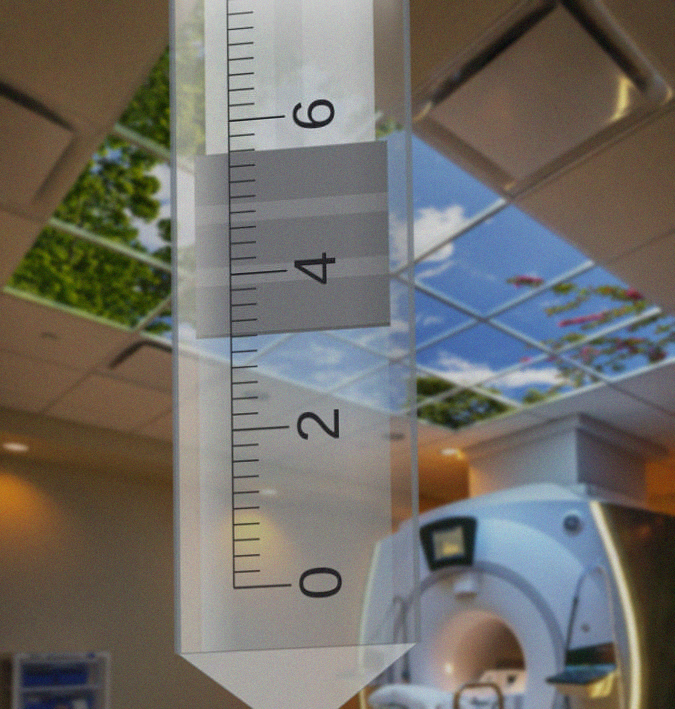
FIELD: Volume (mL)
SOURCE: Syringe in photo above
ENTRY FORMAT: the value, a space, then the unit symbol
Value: 3.2 mL
